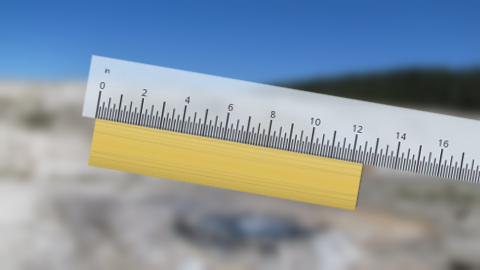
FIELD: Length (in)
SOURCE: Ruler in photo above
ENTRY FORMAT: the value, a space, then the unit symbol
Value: 12.5 in
